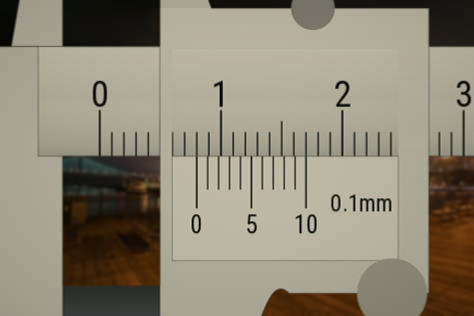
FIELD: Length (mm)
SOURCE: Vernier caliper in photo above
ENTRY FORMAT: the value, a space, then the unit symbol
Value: 8.0 mm
